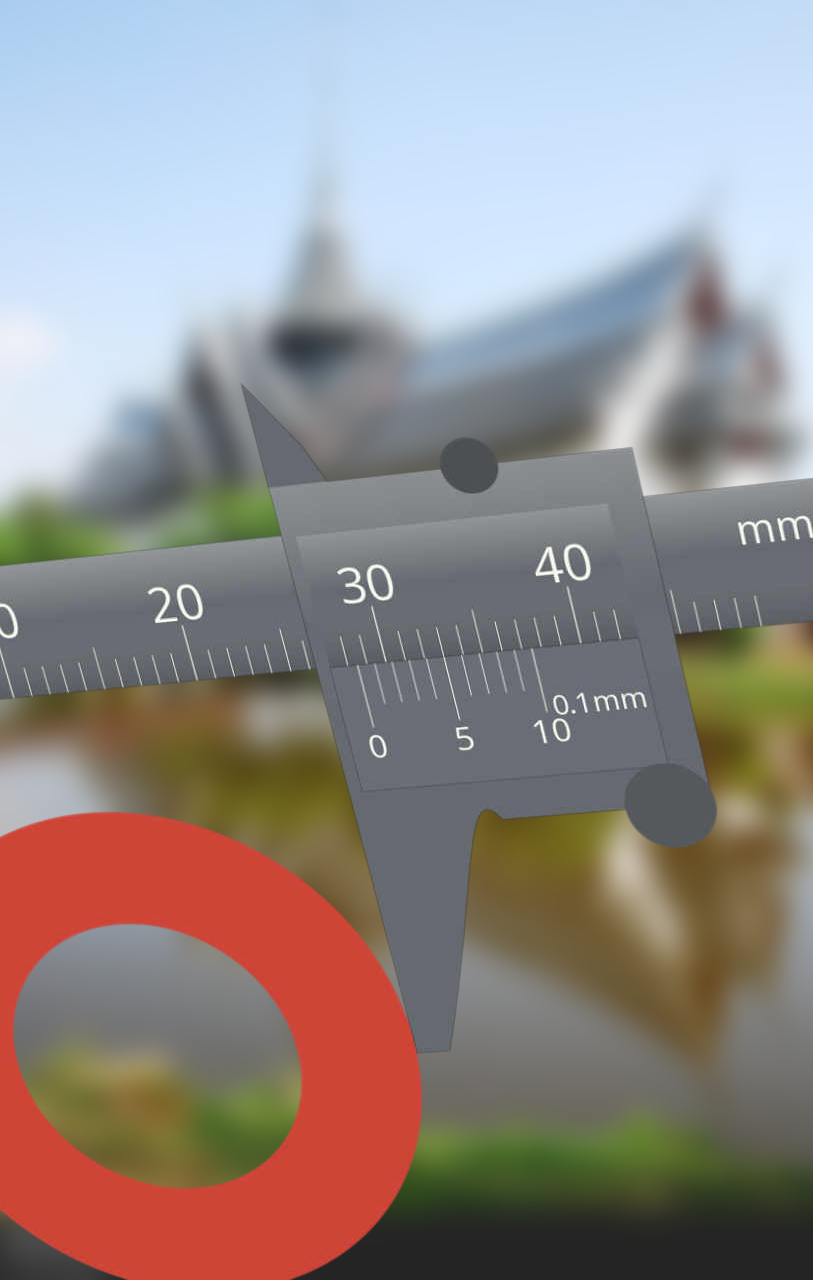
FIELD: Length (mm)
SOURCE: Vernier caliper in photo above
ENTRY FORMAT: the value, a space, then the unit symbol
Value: 28.5 mm
